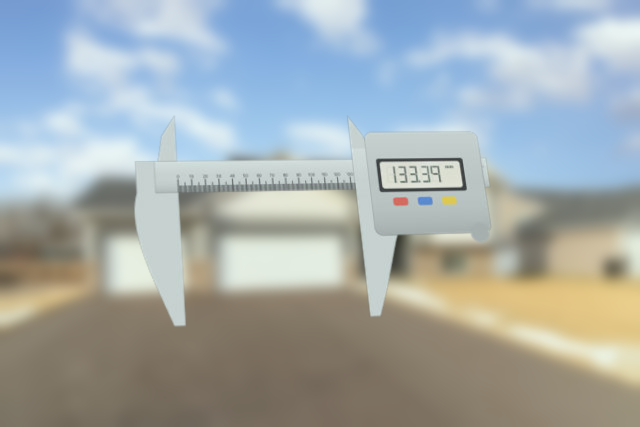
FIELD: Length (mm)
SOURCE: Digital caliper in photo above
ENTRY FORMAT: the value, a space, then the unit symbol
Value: 133.39 mm
